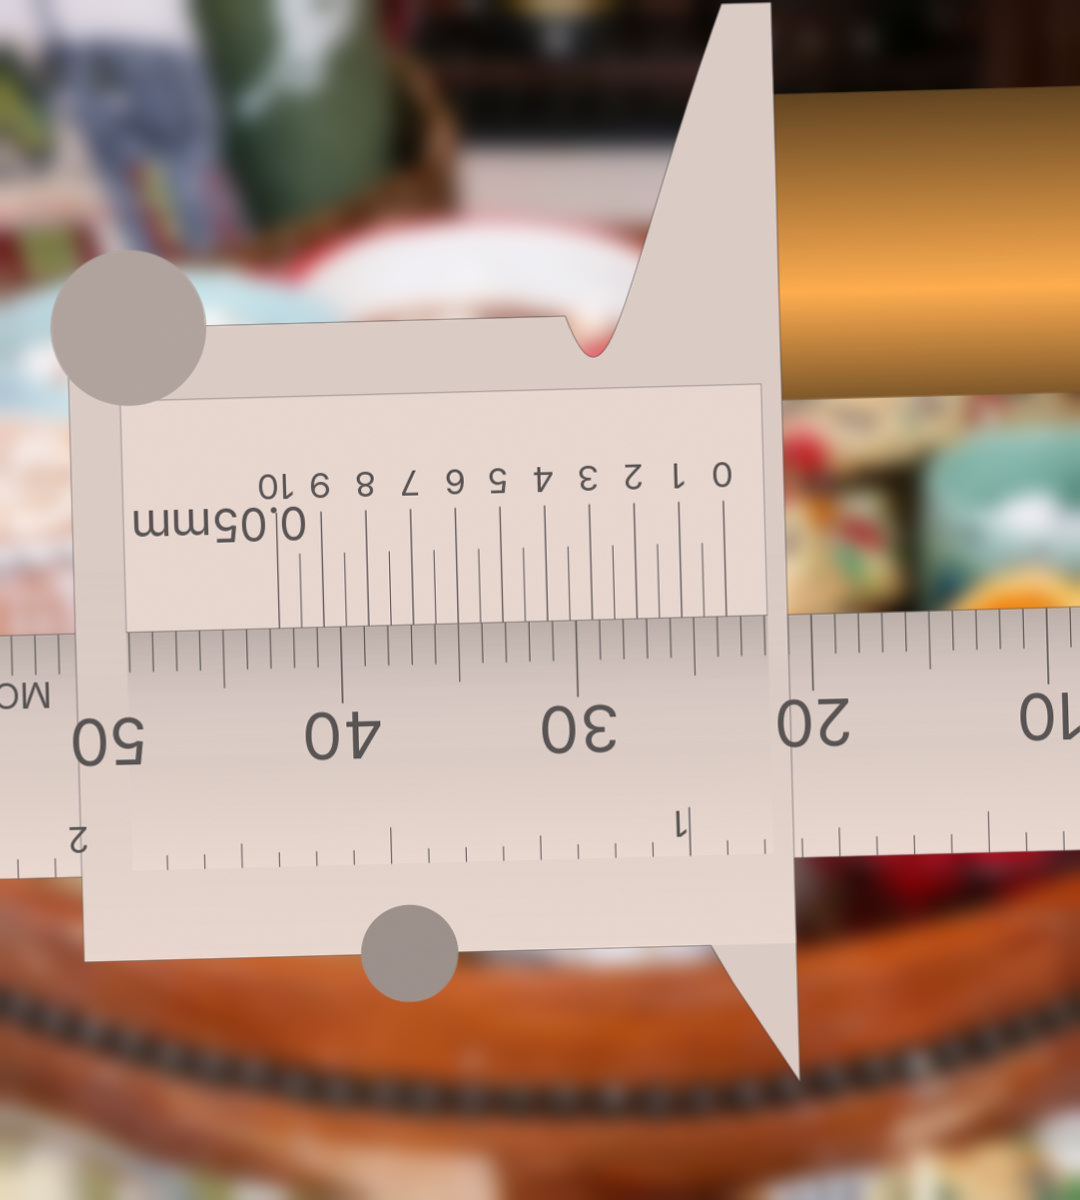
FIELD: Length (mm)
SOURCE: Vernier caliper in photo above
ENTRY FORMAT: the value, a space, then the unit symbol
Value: 23.6 mm
